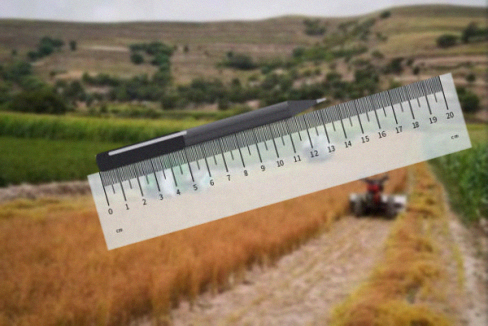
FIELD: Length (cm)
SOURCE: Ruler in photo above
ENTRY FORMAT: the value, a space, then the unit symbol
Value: 13.5 cm
